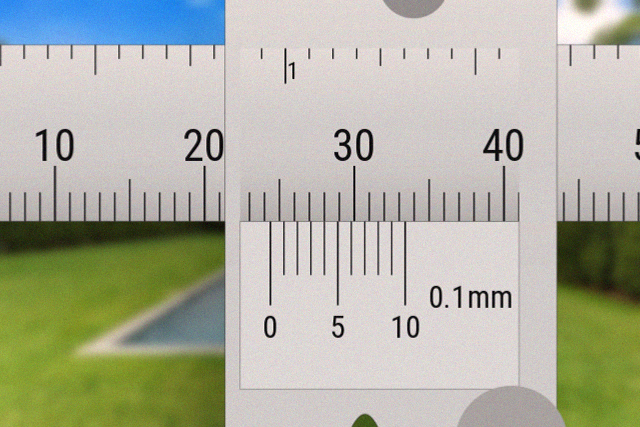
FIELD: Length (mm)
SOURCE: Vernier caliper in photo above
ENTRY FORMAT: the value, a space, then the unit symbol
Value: 24.4 mm
